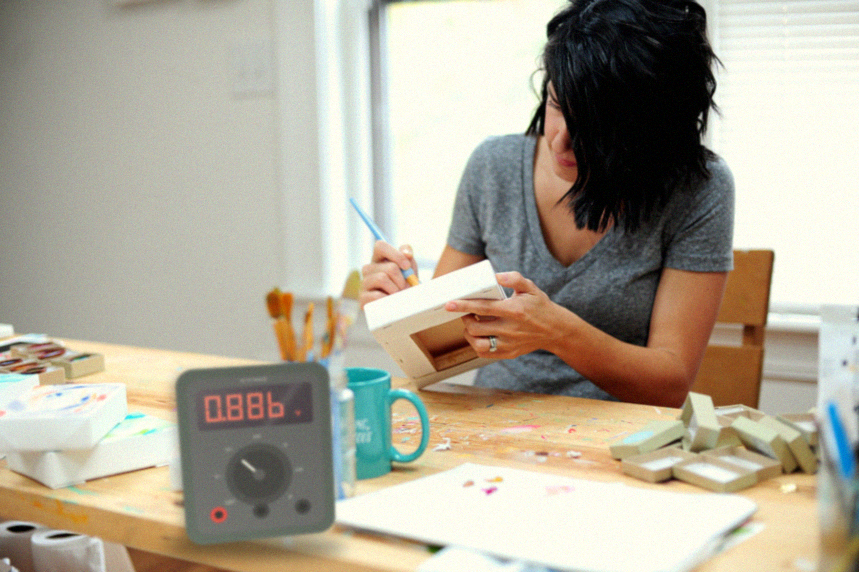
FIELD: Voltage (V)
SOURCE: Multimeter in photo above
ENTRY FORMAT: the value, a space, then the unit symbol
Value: 0.886 V
